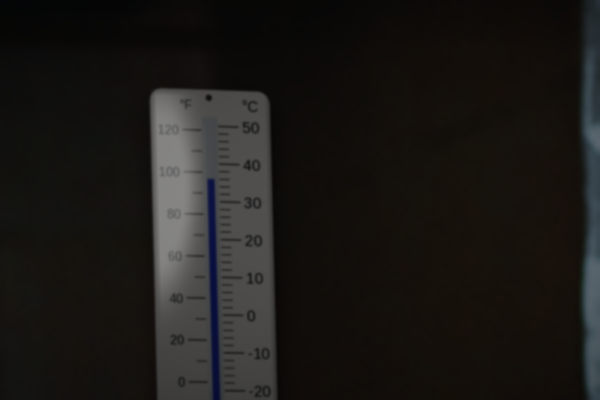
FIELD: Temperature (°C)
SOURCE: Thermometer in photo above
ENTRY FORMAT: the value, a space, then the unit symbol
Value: 36 °C
